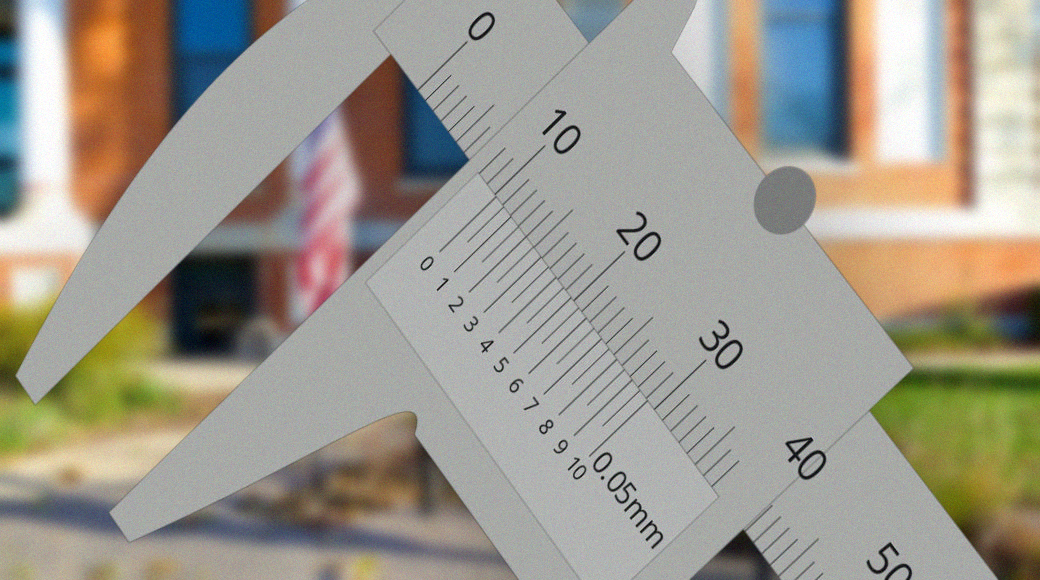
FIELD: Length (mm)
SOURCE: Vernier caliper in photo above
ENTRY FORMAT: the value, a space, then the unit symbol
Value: 10.2 mm
